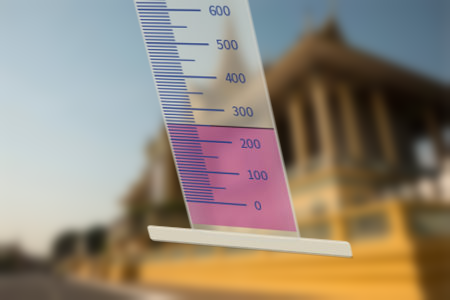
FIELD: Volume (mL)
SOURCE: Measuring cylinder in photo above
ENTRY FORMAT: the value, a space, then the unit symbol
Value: 250 mL
